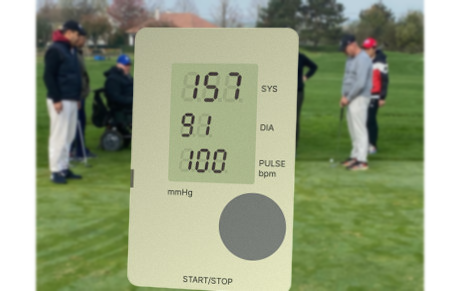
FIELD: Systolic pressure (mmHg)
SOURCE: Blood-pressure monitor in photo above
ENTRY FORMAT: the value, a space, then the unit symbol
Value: 157 mmHg
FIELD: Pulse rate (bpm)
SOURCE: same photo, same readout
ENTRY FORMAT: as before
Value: 100 bpm
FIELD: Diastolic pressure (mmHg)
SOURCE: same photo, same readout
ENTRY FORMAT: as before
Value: 91 mmHg
